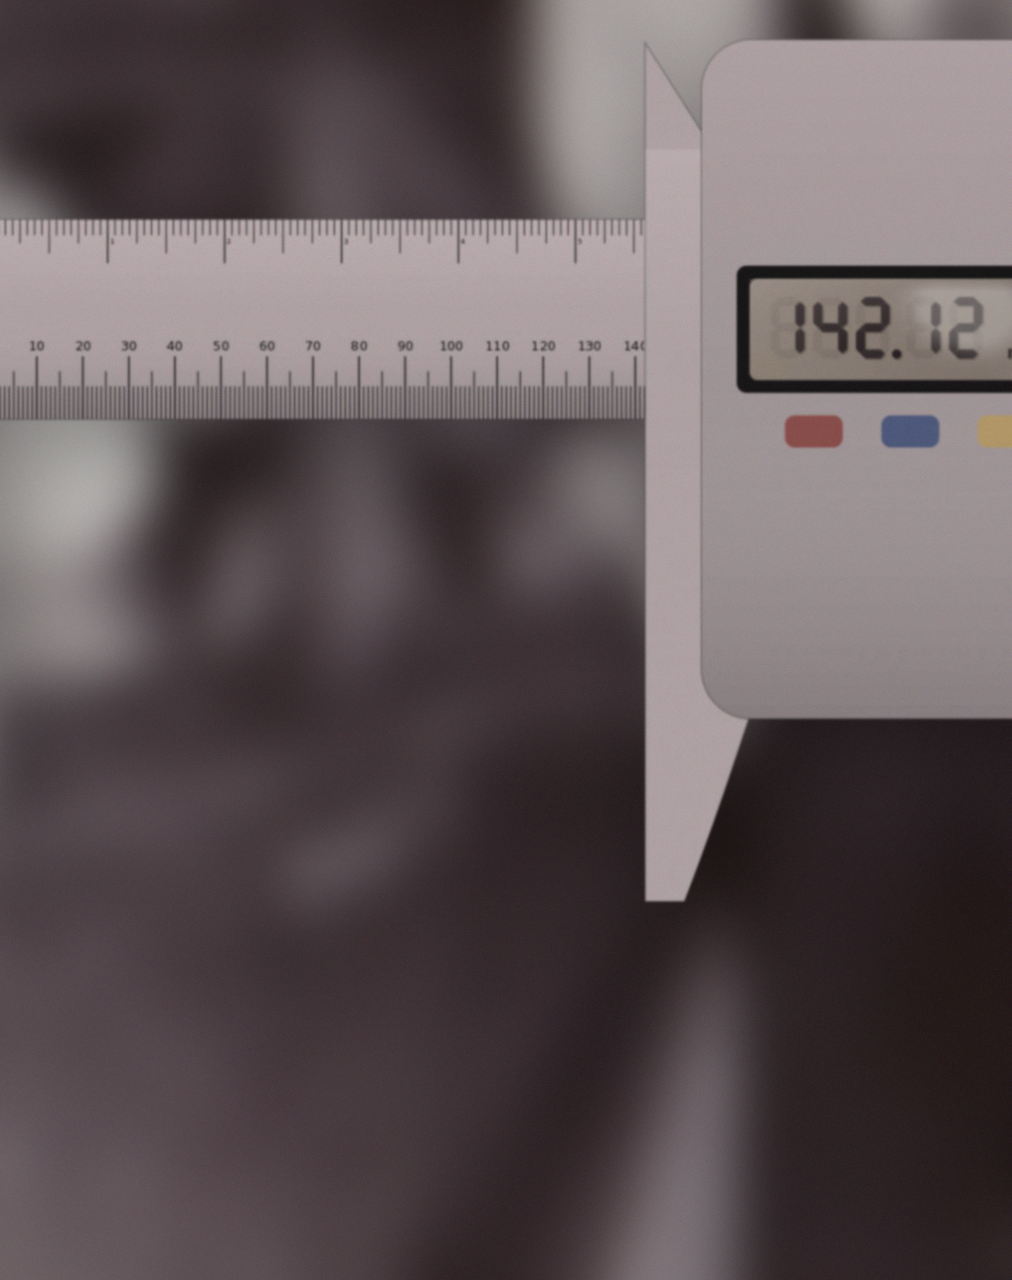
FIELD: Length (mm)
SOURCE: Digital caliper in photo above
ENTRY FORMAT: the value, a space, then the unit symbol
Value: 142.12 mm
